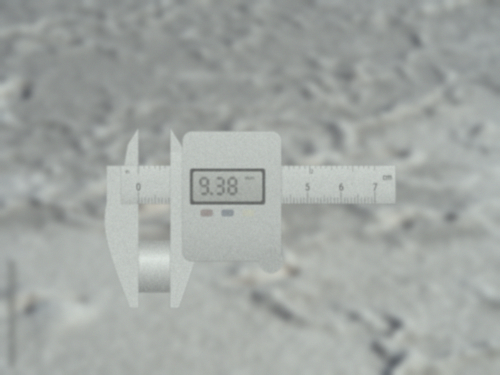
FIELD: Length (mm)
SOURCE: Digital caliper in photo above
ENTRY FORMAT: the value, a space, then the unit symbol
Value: 9.38 mm
